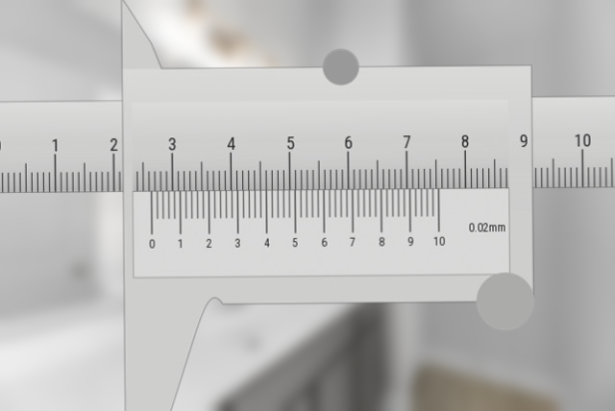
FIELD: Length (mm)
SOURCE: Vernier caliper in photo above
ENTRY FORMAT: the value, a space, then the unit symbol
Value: 26.4 mm
